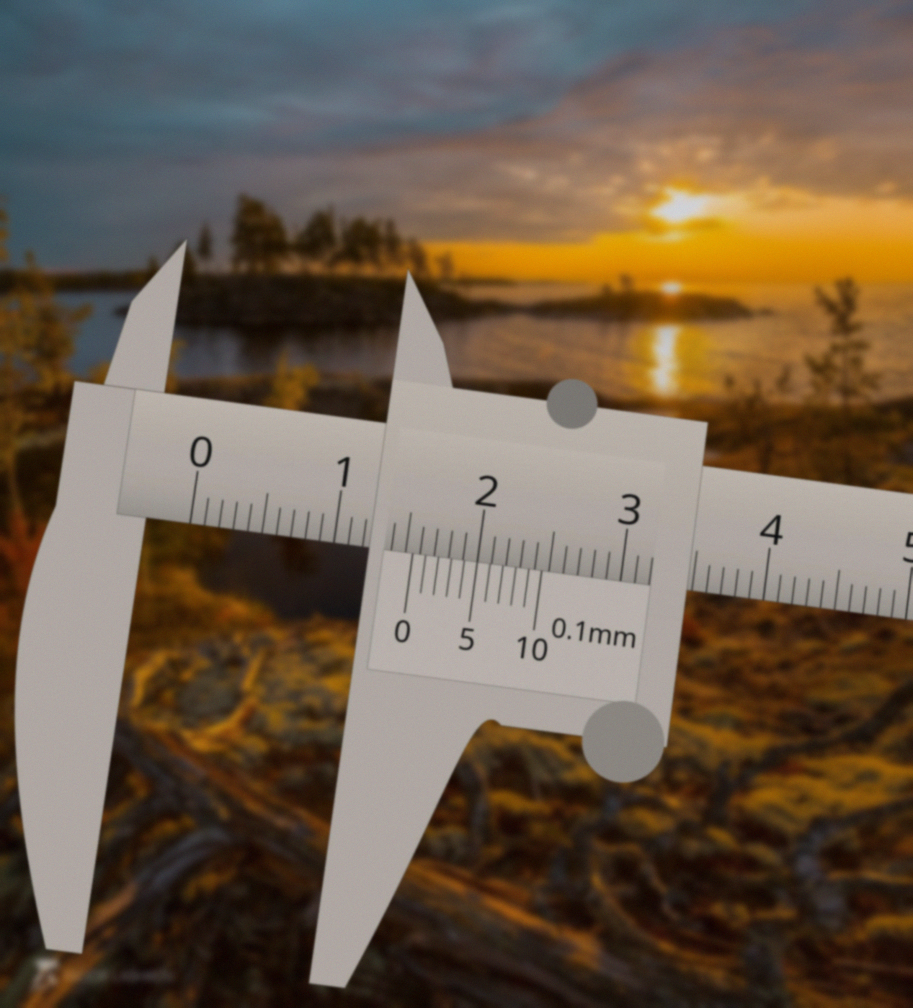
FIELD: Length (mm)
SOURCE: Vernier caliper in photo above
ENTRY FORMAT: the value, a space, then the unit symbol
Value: 15.5 mm
